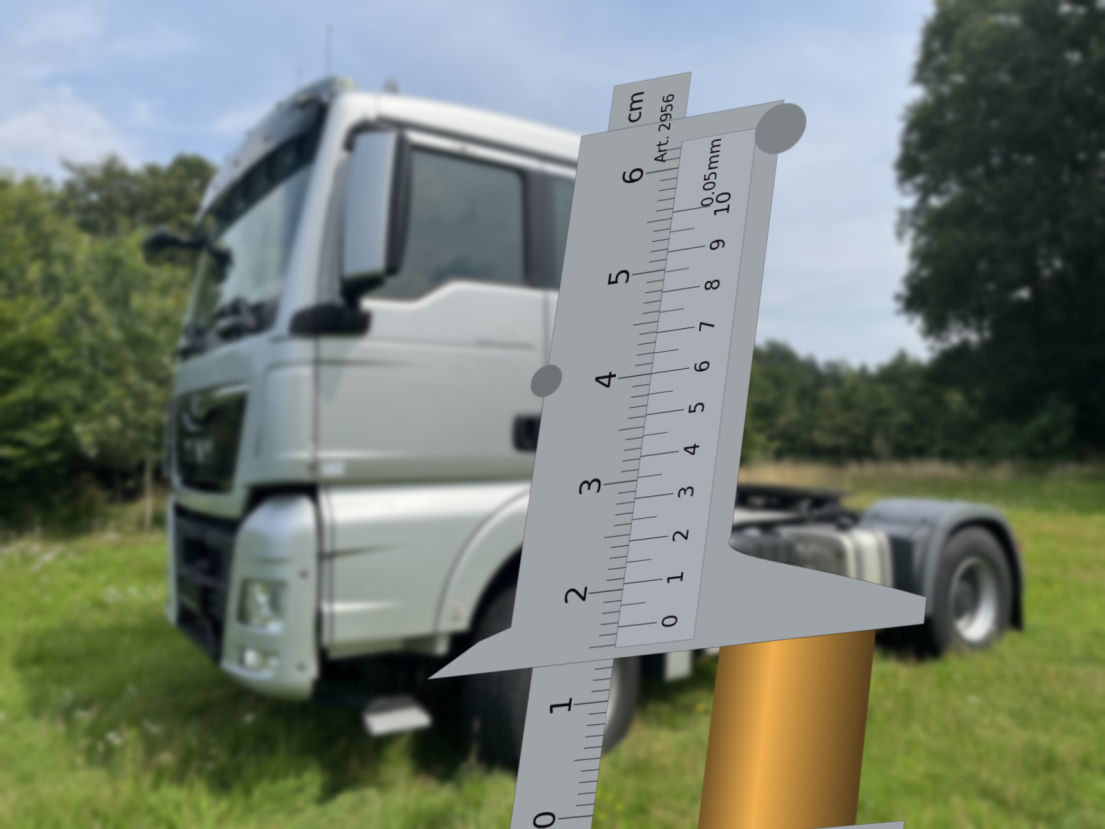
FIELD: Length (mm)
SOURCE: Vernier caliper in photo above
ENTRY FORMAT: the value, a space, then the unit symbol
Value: 16.6 mm
